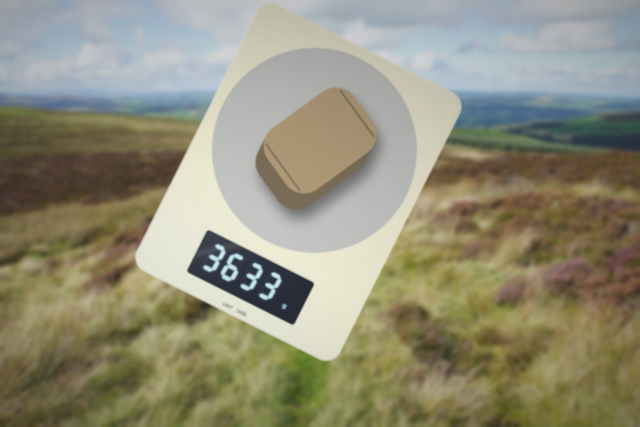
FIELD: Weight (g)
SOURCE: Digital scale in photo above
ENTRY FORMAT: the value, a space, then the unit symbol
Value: 3633 g
